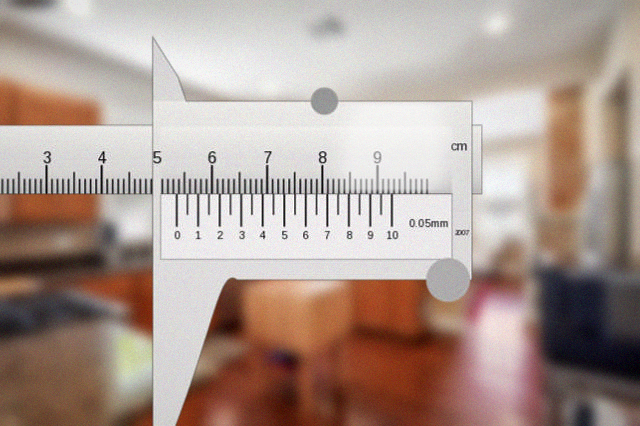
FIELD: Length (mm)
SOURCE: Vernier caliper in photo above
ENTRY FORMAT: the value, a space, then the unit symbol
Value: 53.6 mm
